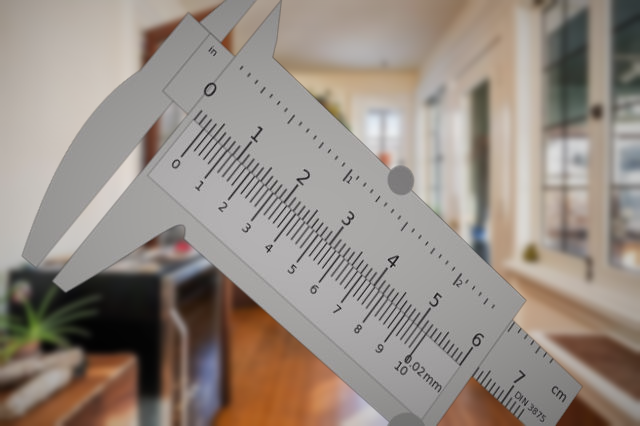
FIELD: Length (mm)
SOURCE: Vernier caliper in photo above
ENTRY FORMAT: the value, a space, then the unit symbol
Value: 3.0 mm
